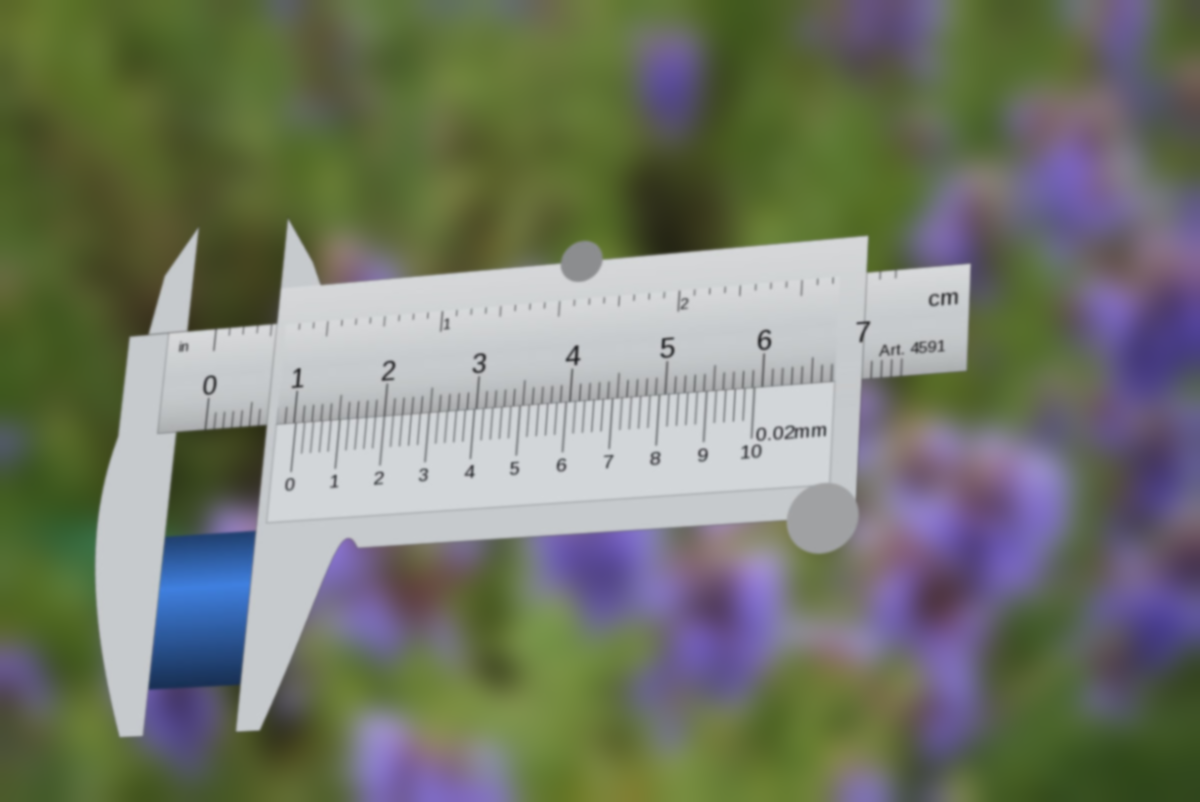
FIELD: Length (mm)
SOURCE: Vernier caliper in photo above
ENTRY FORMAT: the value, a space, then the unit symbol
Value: 10.2 mm
